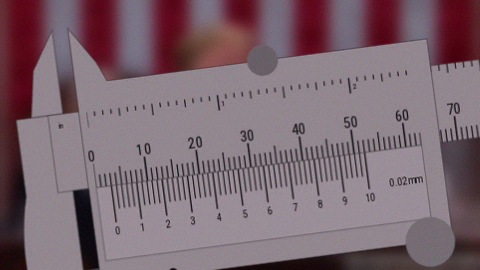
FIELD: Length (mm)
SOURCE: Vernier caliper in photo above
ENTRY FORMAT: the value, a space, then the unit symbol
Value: 3.0 mm
